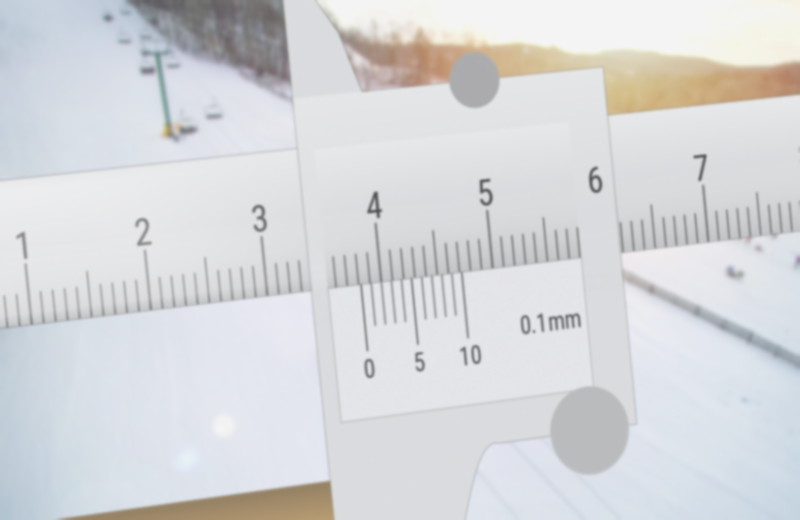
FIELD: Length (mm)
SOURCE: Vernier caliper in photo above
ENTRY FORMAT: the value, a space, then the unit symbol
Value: 38.2 mm
